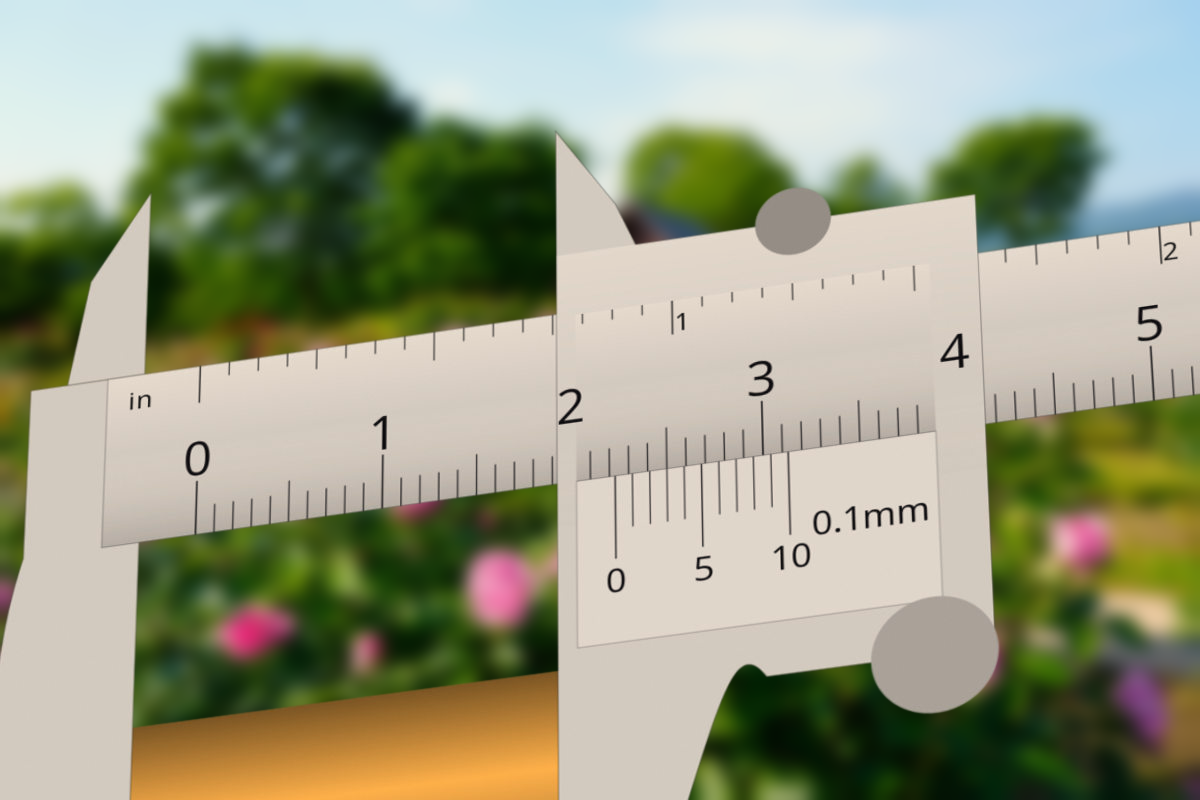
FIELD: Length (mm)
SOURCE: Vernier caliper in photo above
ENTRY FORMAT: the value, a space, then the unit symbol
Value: 22.3 mm
